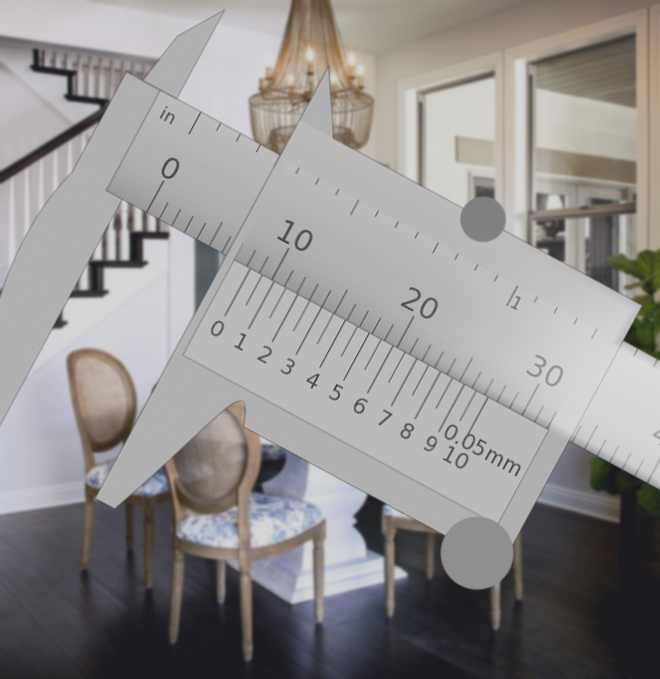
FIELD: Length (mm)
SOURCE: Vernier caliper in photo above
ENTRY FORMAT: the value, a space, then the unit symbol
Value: 8.3 mm
